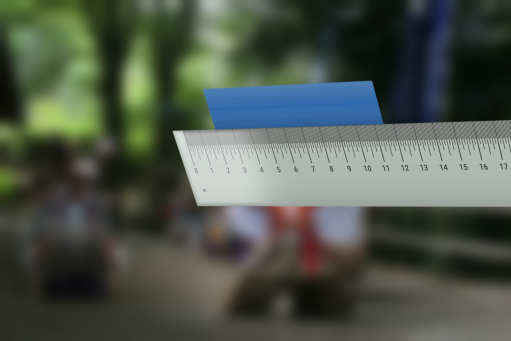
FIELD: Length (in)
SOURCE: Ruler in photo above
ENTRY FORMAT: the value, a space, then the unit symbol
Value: 9.5 in
